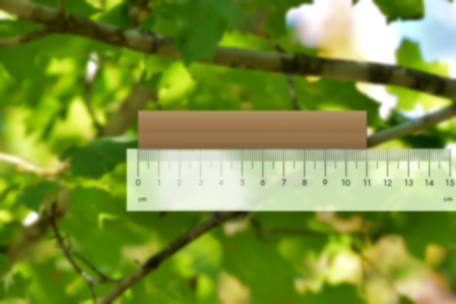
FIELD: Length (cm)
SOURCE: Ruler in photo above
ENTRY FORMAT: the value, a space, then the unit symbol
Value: 11 cm
